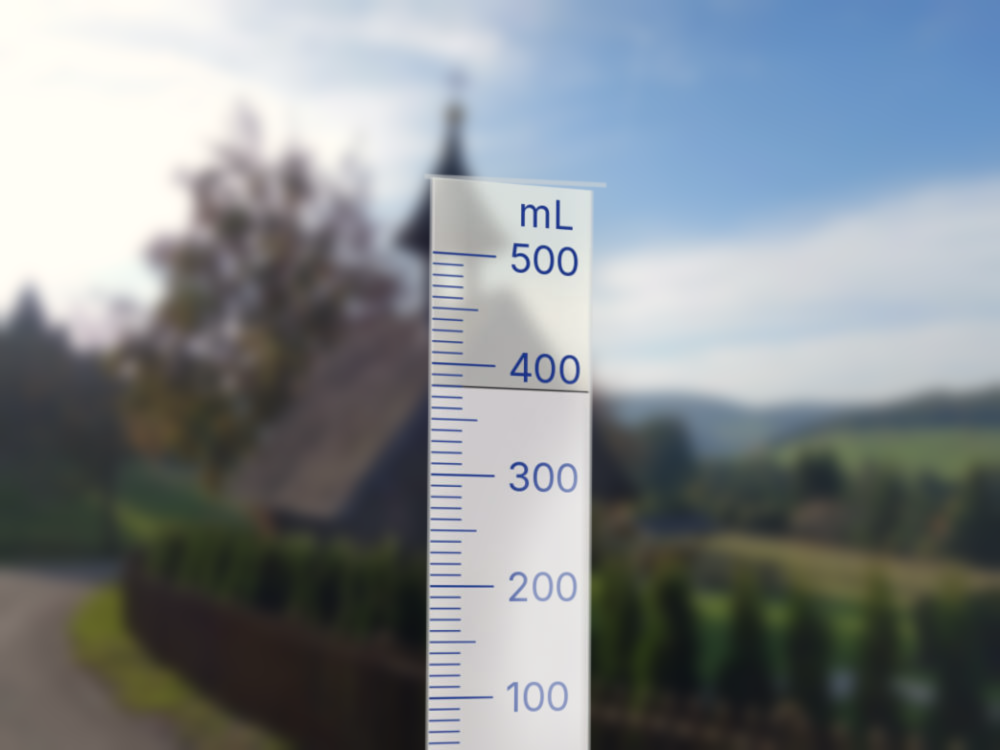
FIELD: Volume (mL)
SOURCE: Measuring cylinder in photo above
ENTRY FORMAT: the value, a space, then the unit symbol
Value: 380 mL
